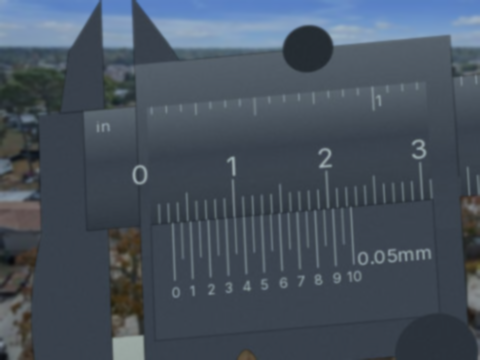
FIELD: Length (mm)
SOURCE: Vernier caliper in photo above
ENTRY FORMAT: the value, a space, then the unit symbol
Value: 3.4 mm
